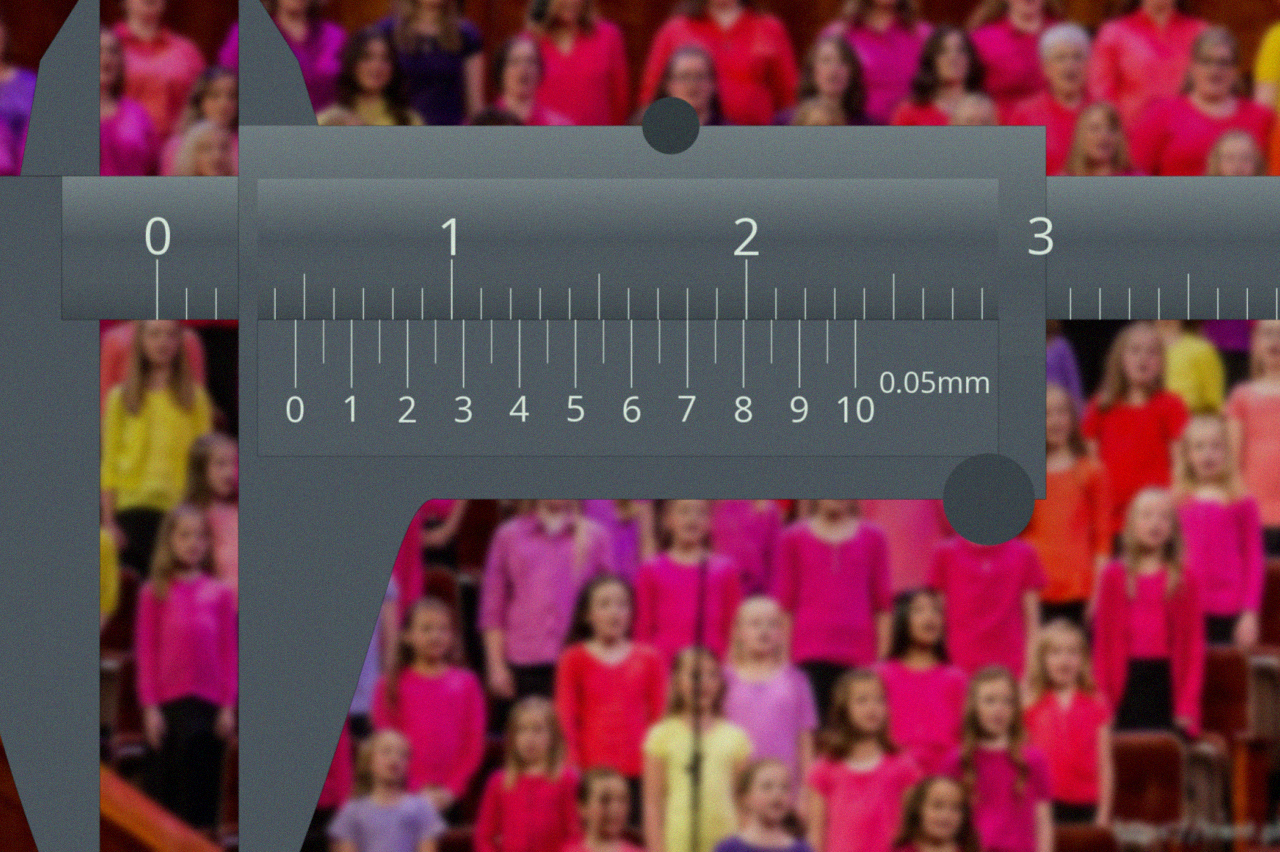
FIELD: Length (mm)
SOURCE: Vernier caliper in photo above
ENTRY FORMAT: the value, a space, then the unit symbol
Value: 4.70 mm
